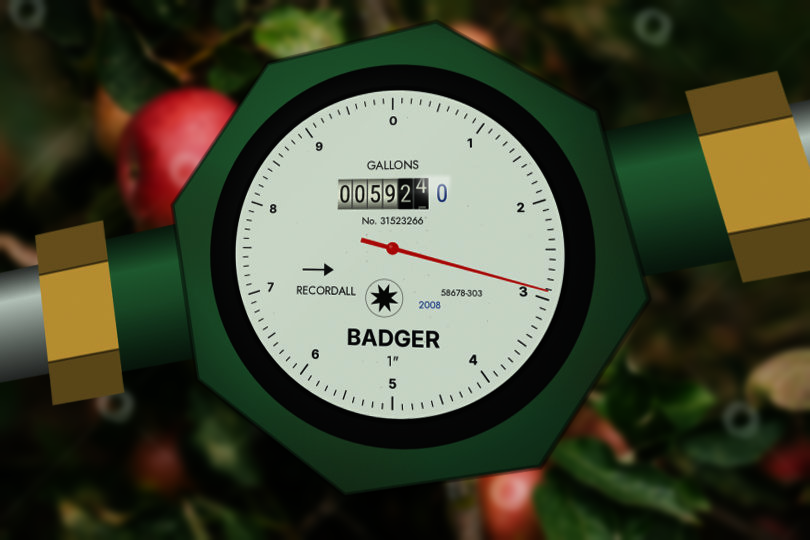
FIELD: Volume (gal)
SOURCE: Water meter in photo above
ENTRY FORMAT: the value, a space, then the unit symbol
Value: 59242.9 gal
